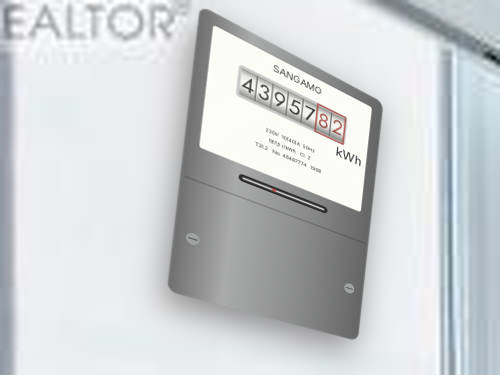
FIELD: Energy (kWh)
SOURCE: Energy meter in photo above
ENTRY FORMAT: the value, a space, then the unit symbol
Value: 43957.82 kWh
